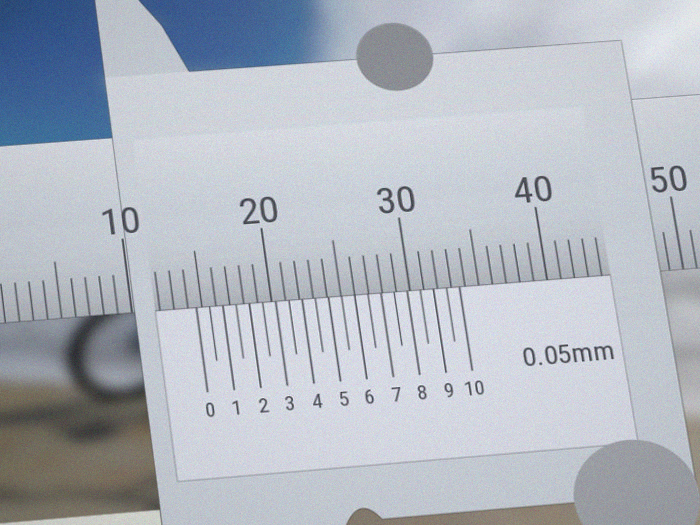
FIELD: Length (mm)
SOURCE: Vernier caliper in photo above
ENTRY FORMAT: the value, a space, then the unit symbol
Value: 14.6 mm
